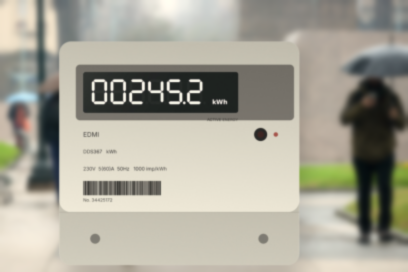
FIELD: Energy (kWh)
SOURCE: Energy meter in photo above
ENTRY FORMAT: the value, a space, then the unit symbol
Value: 245.2 kWh
